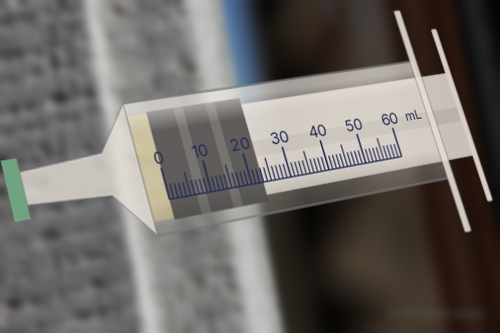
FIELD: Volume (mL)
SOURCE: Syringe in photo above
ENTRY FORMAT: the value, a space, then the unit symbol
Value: 0 mL
